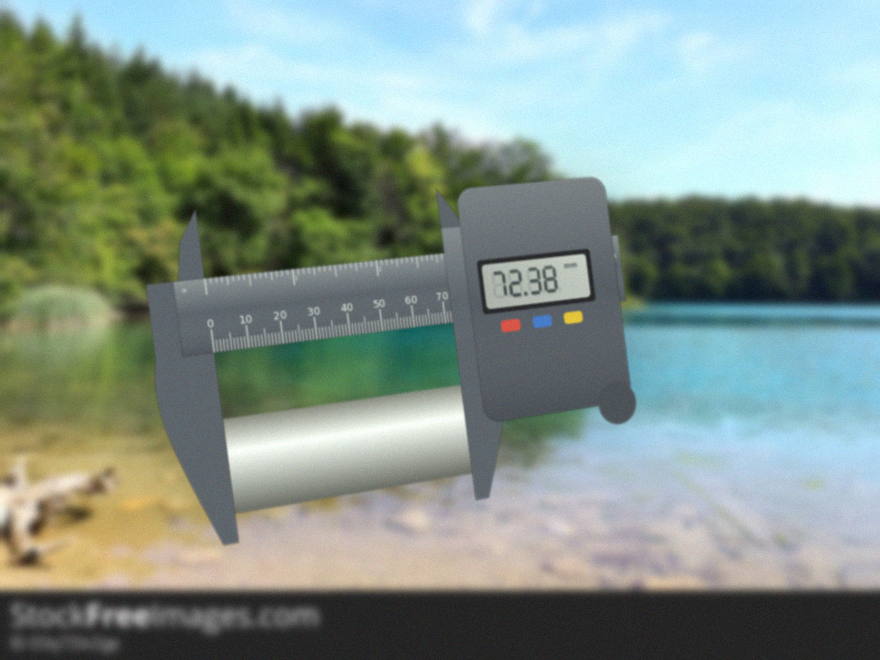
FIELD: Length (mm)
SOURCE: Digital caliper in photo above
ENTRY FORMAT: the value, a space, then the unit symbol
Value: 72.38 mm
